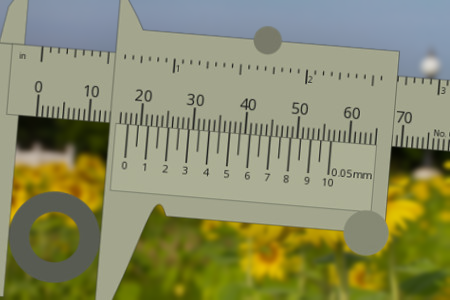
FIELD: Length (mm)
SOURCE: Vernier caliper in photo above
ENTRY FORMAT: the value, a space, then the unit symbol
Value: 17.5 mm
